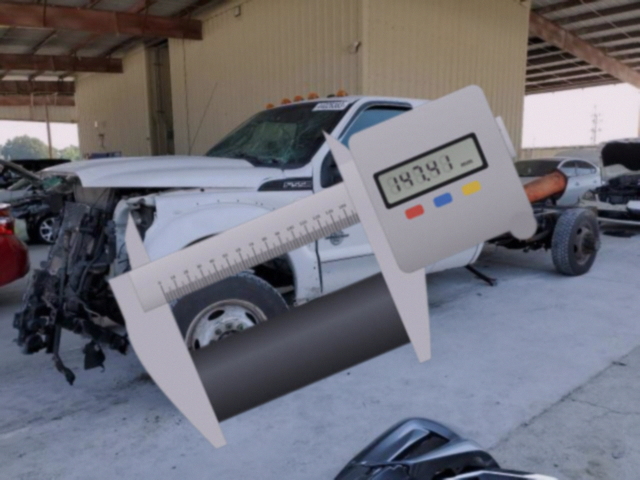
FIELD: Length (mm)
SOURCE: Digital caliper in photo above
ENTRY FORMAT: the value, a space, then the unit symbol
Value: 147.41 mm
